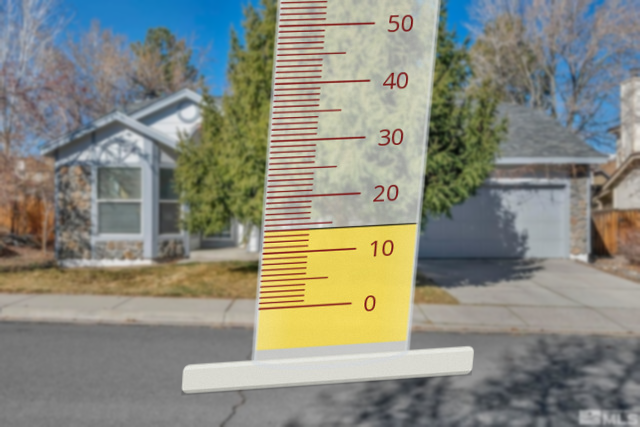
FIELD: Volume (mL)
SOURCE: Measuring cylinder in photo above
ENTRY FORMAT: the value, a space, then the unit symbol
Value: 14 mL
